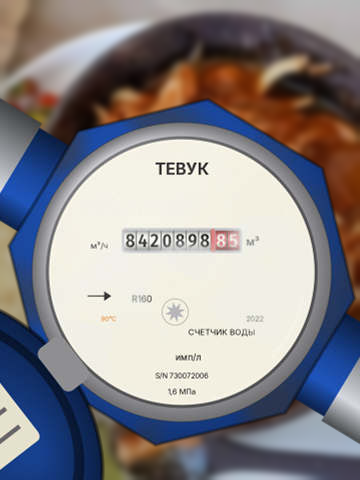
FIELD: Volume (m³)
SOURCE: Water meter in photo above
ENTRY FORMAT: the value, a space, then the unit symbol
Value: 8420898.85 m³
